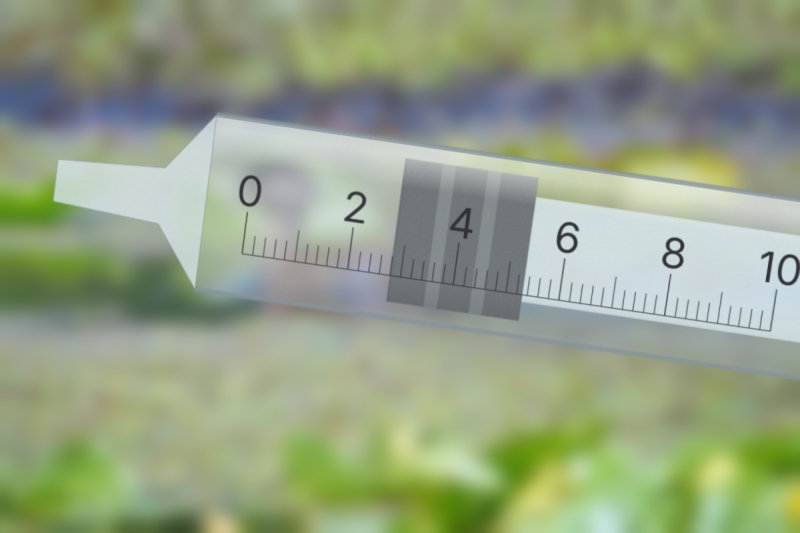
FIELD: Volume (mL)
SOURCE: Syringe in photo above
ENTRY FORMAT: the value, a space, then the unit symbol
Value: 2.8 mL
